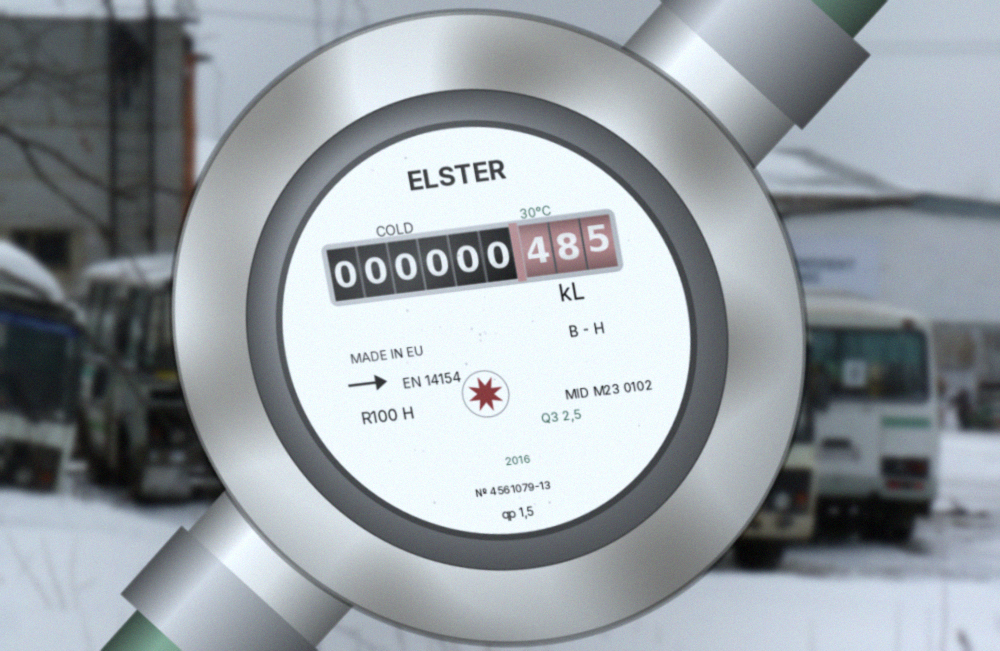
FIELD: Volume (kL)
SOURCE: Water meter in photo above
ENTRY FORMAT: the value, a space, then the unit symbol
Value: 0.485 kL
